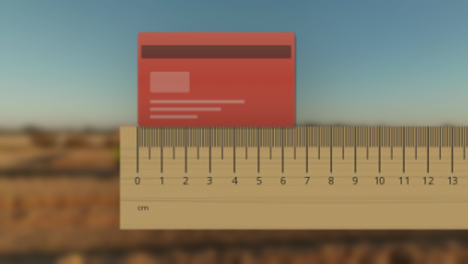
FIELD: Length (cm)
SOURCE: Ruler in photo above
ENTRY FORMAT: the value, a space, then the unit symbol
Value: 6.5 cm
